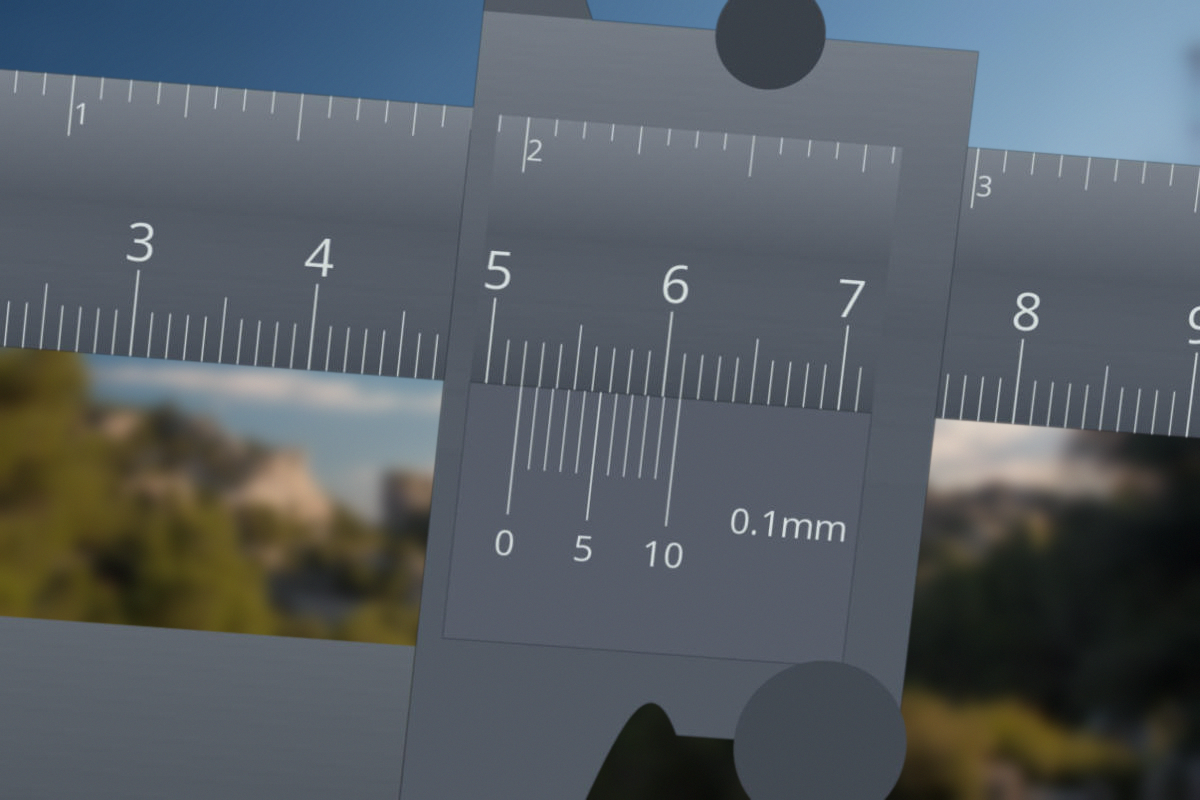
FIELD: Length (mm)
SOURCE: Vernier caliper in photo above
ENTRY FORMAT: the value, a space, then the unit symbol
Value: 52.0 mm
